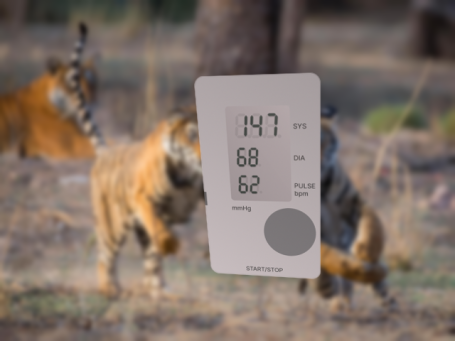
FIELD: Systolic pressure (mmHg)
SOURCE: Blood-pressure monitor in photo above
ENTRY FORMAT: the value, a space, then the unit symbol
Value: 147 mmHg
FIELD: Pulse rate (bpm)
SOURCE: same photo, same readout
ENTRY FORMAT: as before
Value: 62 bpm
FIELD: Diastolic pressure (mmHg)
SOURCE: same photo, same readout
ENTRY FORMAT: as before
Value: 68 mmHg
